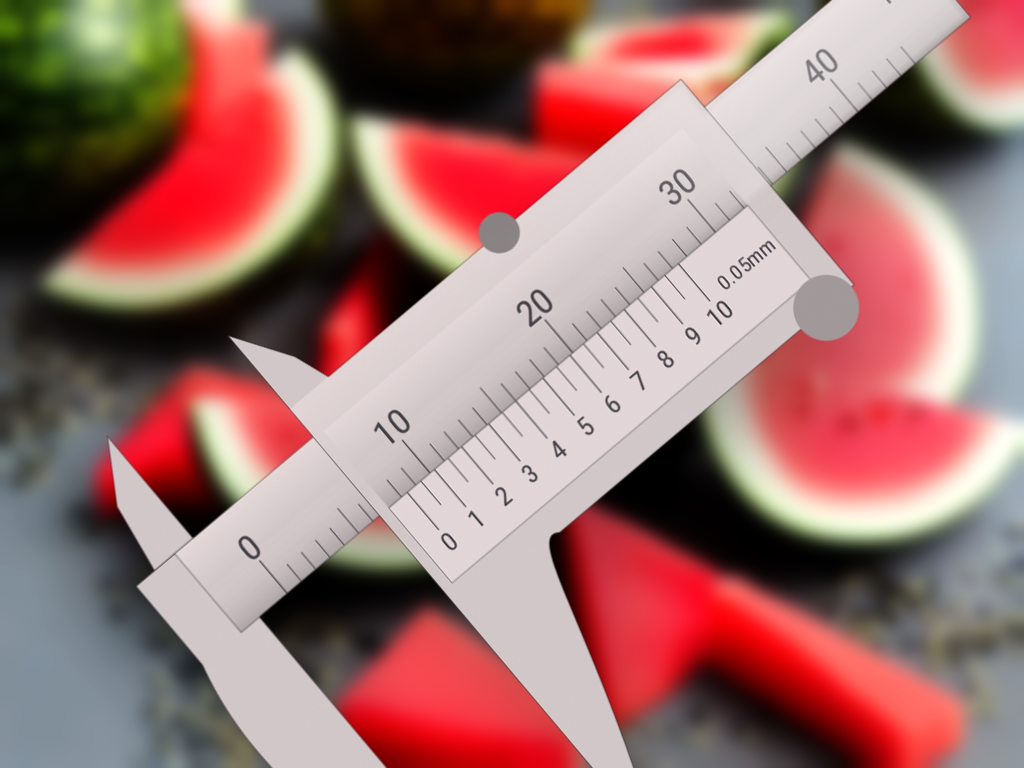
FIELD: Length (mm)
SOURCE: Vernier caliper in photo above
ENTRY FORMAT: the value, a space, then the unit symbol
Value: 8.4 mm
